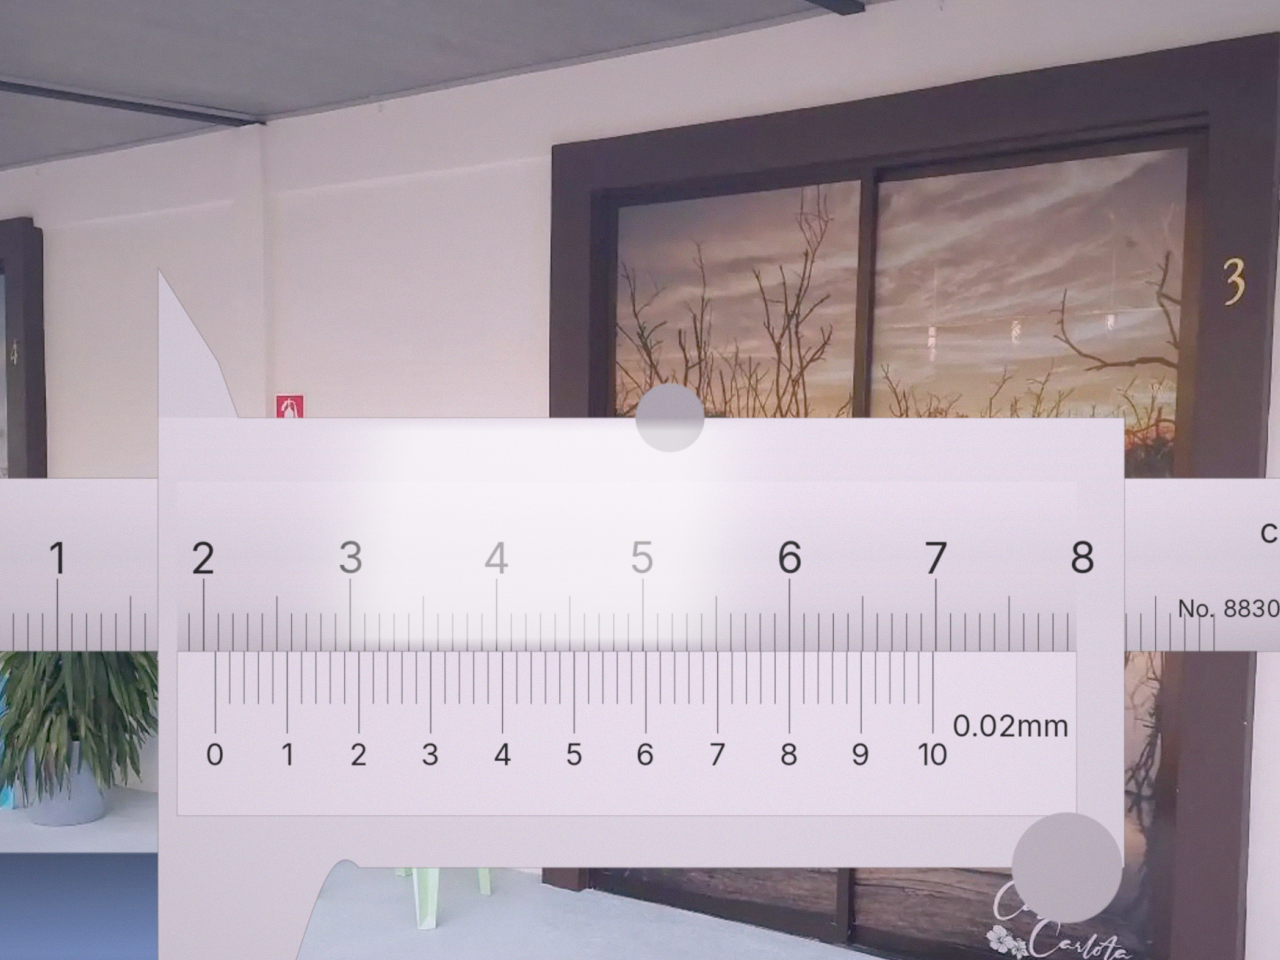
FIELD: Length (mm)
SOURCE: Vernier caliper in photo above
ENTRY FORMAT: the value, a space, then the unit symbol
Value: 20.8 mm
